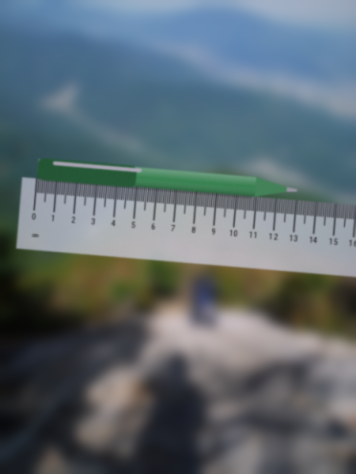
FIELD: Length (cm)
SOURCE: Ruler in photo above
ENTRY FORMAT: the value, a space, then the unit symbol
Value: 13 cm
